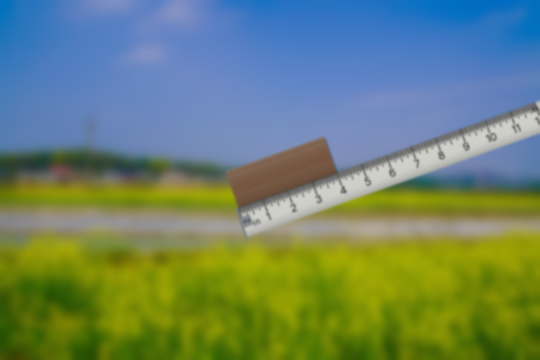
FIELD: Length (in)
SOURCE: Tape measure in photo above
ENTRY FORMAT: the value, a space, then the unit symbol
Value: 4 in
